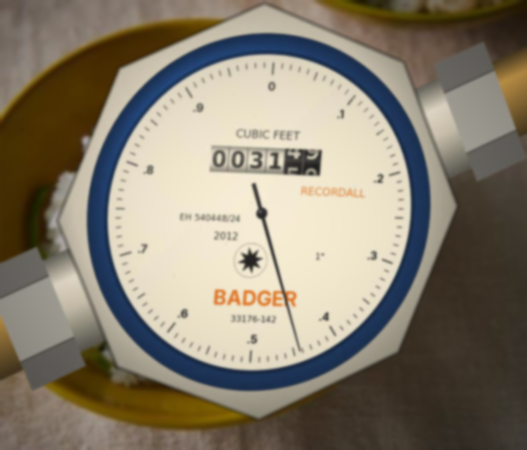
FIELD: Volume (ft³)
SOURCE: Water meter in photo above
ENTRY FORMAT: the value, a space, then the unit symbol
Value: 3149.44 ft³
